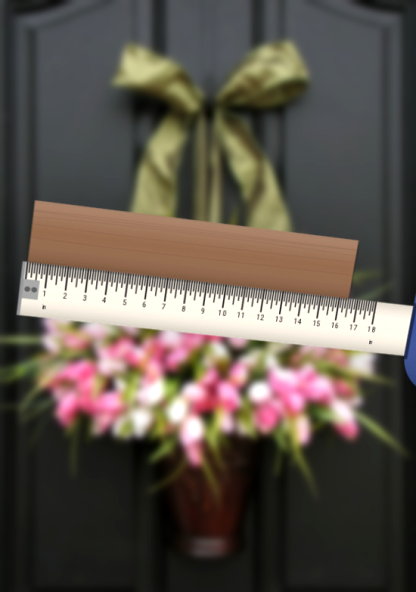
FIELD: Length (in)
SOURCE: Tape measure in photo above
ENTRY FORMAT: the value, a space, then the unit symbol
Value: 16.5 in
